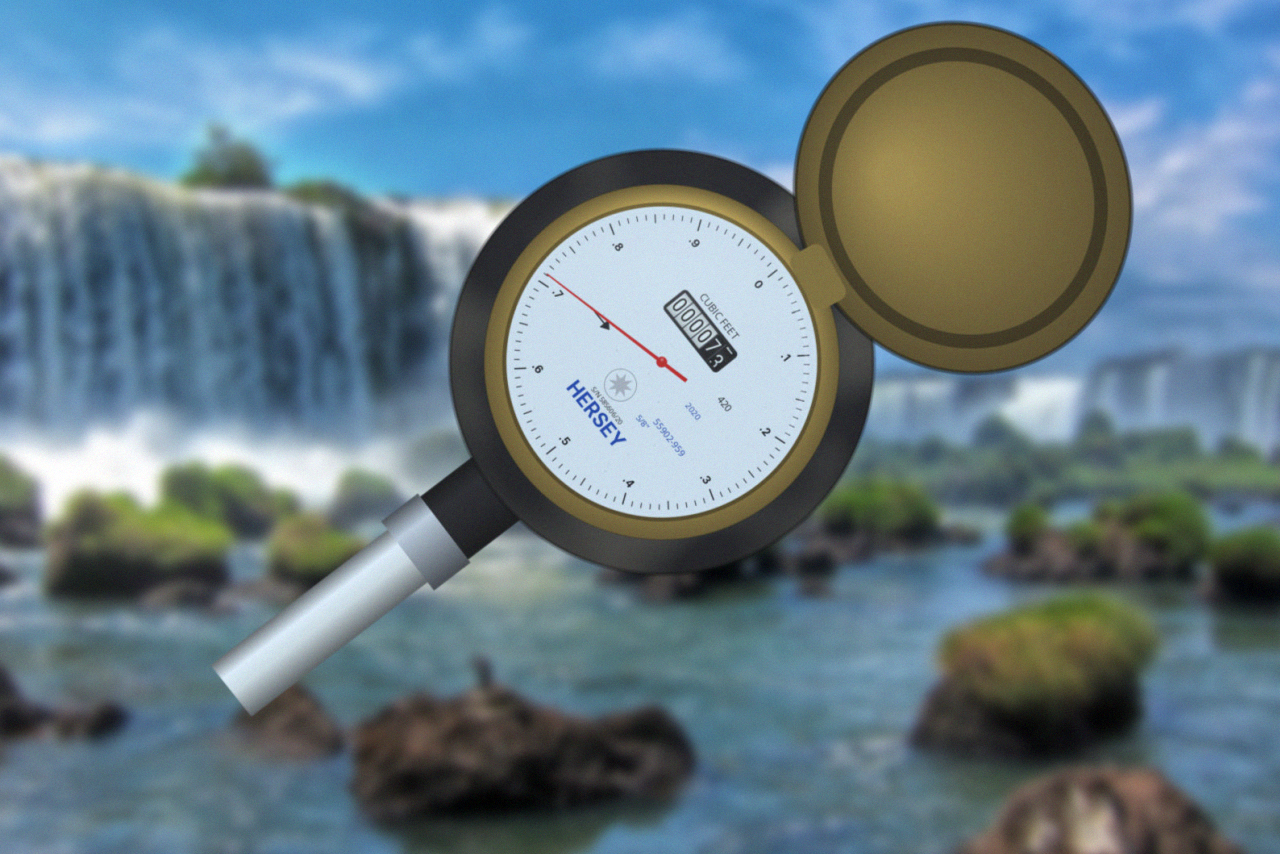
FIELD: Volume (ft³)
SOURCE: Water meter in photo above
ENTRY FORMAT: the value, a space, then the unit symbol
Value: 72.71 ft³
